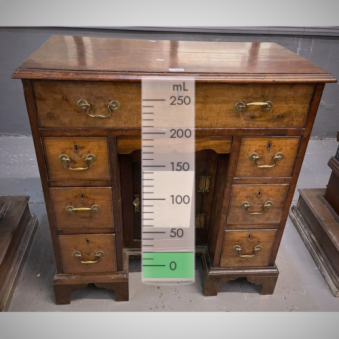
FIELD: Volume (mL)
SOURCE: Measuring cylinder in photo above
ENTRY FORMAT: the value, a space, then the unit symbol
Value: 20 mL
